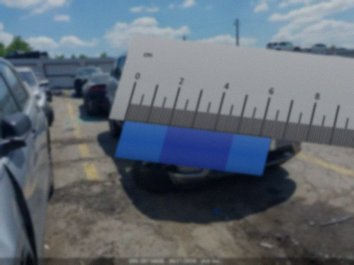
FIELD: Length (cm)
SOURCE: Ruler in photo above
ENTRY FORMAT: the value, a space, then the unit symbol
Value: 6.5 cm
